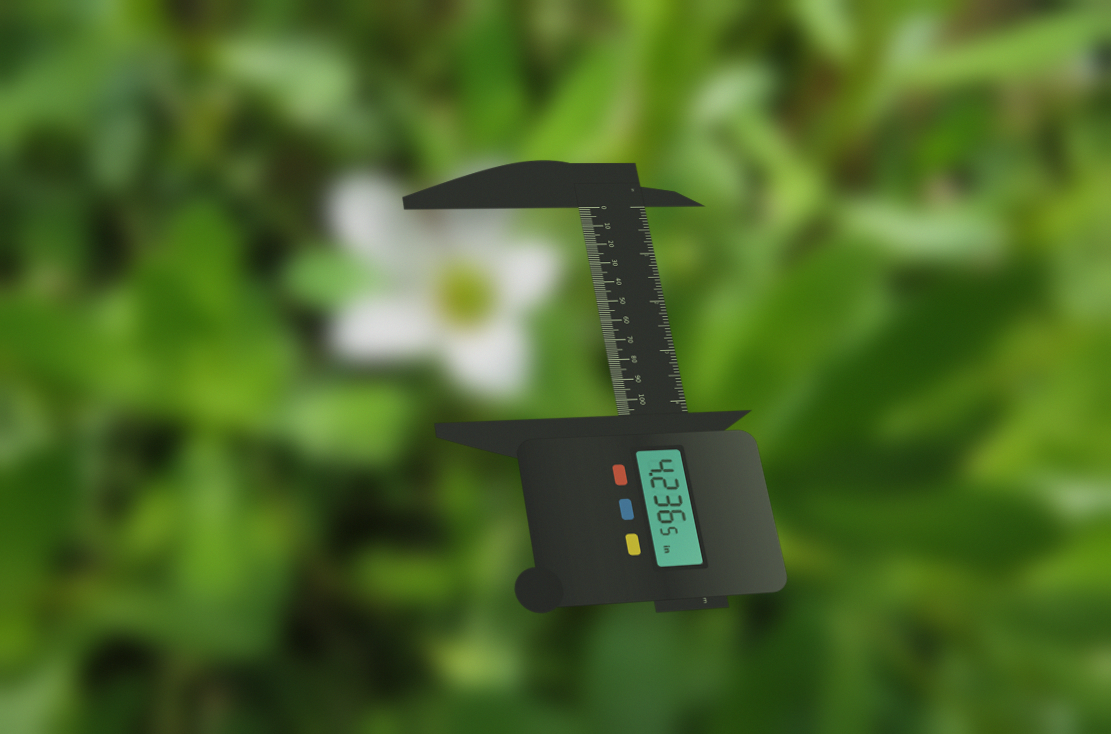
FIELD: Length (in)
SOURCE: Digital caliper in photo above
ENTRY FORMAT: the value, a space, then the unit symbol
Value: 4.2365 in
